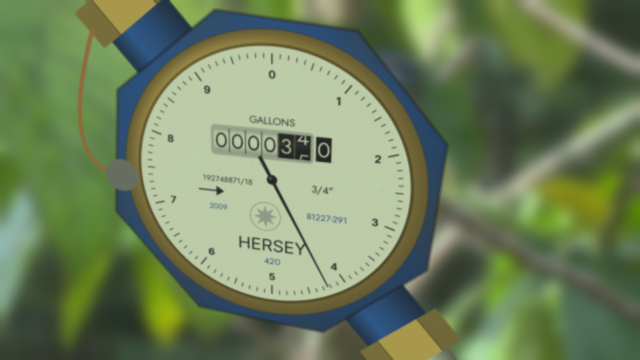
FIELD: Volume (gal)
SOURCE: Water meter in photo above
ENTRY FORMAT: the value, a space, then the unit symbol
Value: 344.2 gal
